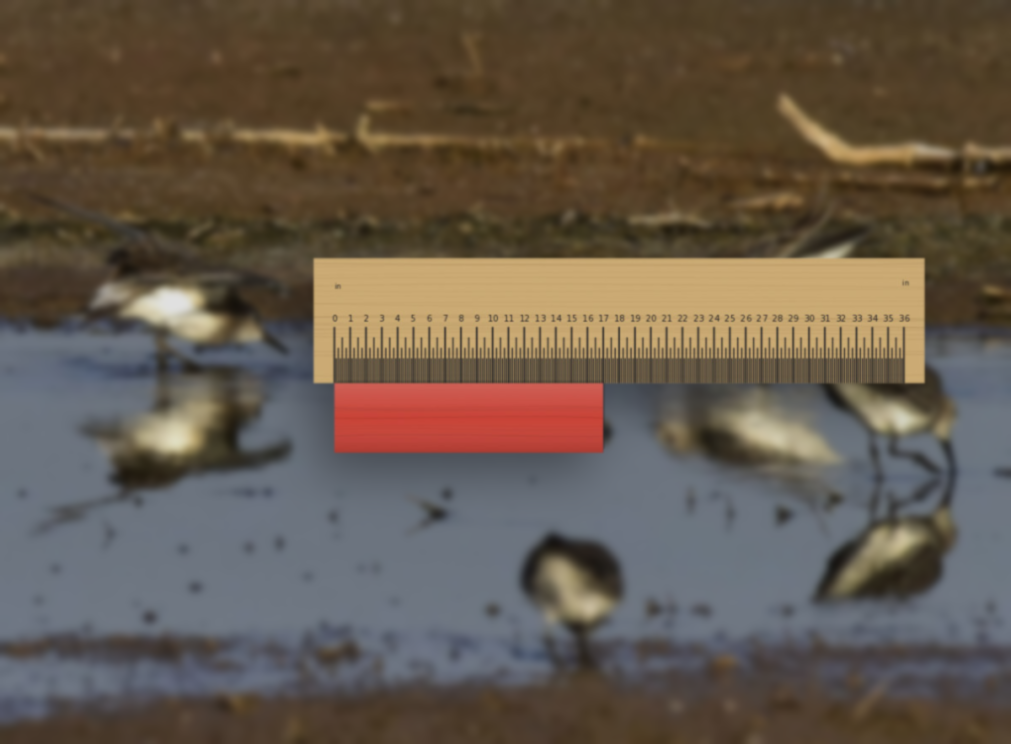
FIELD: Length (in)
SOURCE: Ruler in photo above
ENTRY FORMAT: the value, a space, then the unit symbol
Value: 17 in
